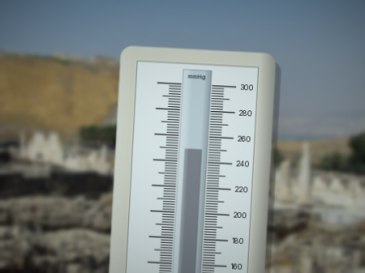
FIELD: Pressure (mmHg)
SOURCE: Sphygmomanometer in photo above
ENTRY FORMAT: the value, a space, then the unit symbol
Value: 250 mmHg
